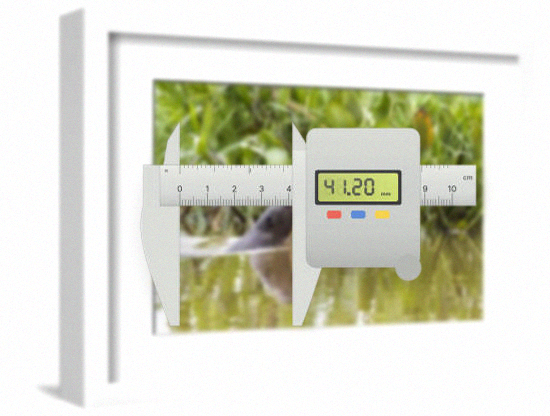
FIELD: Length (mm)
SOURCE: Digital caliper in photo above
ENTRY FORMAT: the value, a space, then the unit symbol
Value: 41.20 mm
